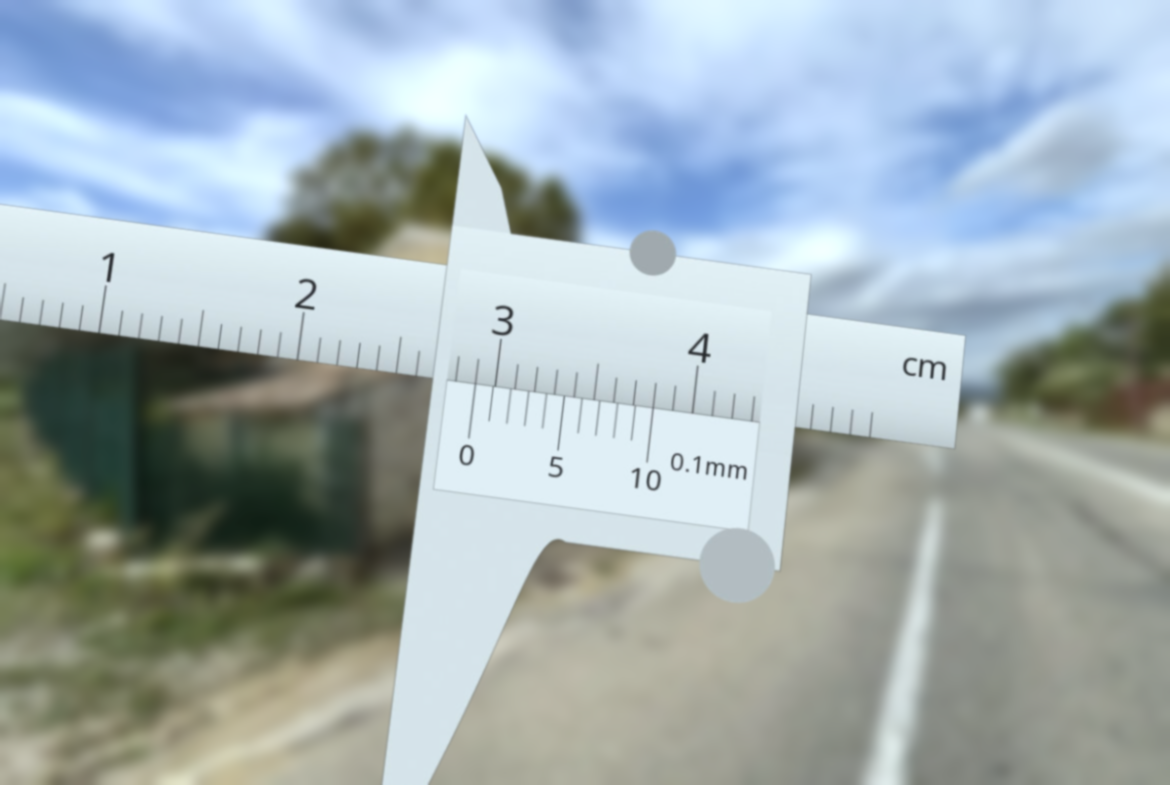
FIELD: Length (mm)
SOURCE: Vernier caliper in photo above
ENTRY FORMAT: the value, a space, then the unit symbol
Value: 29.0 mm
